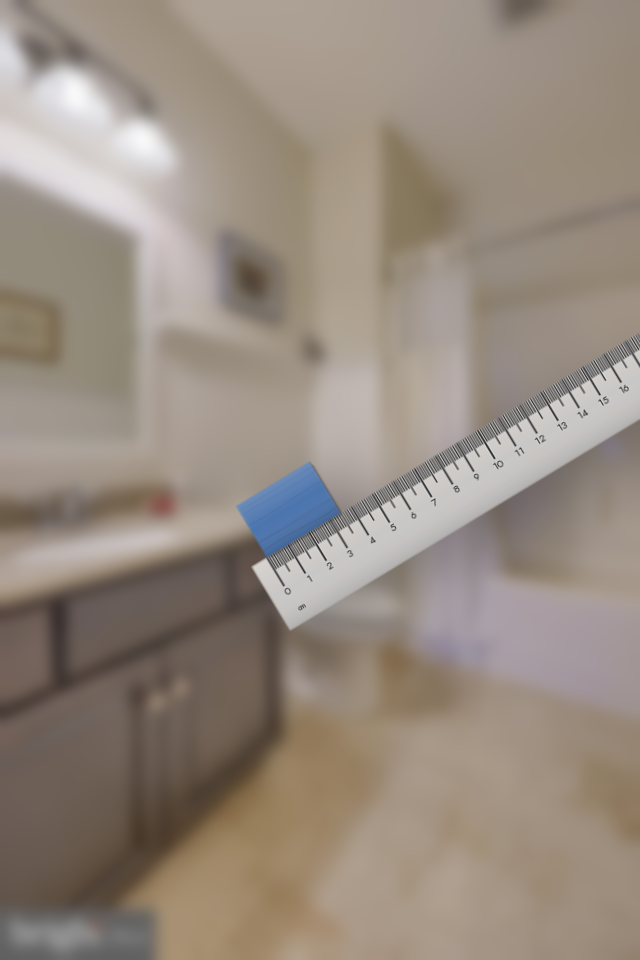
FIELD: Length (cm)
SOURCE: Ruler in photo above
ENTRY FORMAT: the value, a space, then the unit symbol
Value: 3.5 cm
